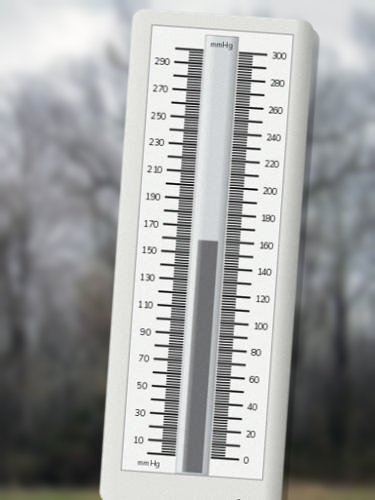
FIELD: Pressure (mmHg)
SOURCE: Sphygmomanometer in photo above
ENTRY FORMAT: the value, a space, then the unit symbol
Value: 160 mmHg
